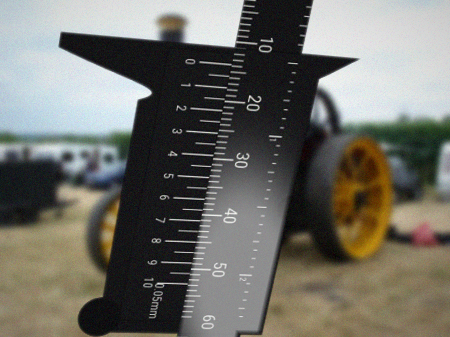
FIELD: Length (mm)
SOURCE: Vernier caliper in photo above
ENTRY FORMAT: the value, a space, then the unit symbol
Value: 13.8 mm
